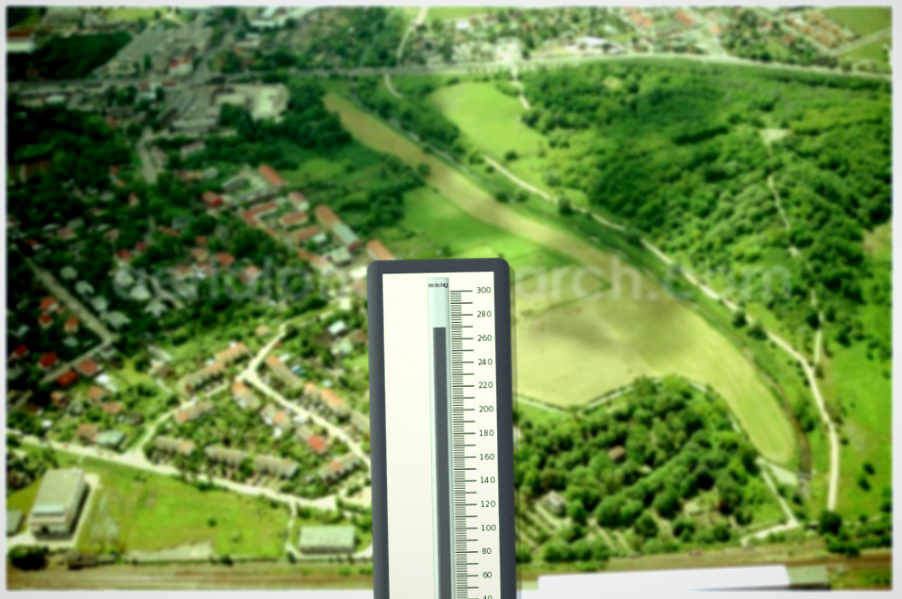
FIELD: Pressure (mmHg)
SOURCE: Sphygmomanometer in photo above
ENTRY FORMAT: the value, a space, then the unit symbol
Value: 270 mmHg
